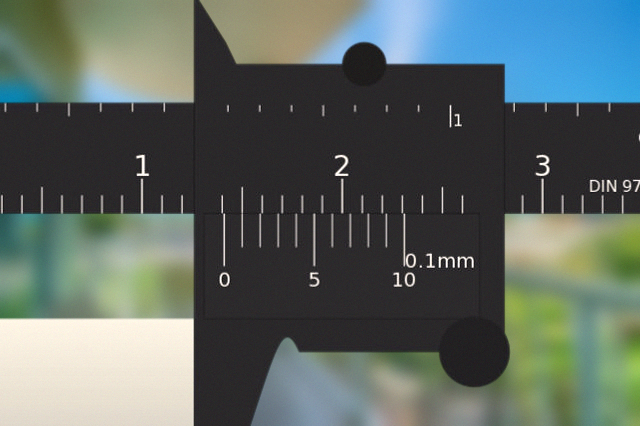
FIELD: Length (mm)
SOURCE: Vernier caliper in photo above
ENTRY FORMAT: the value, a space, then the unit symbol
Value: 14.1 mm
